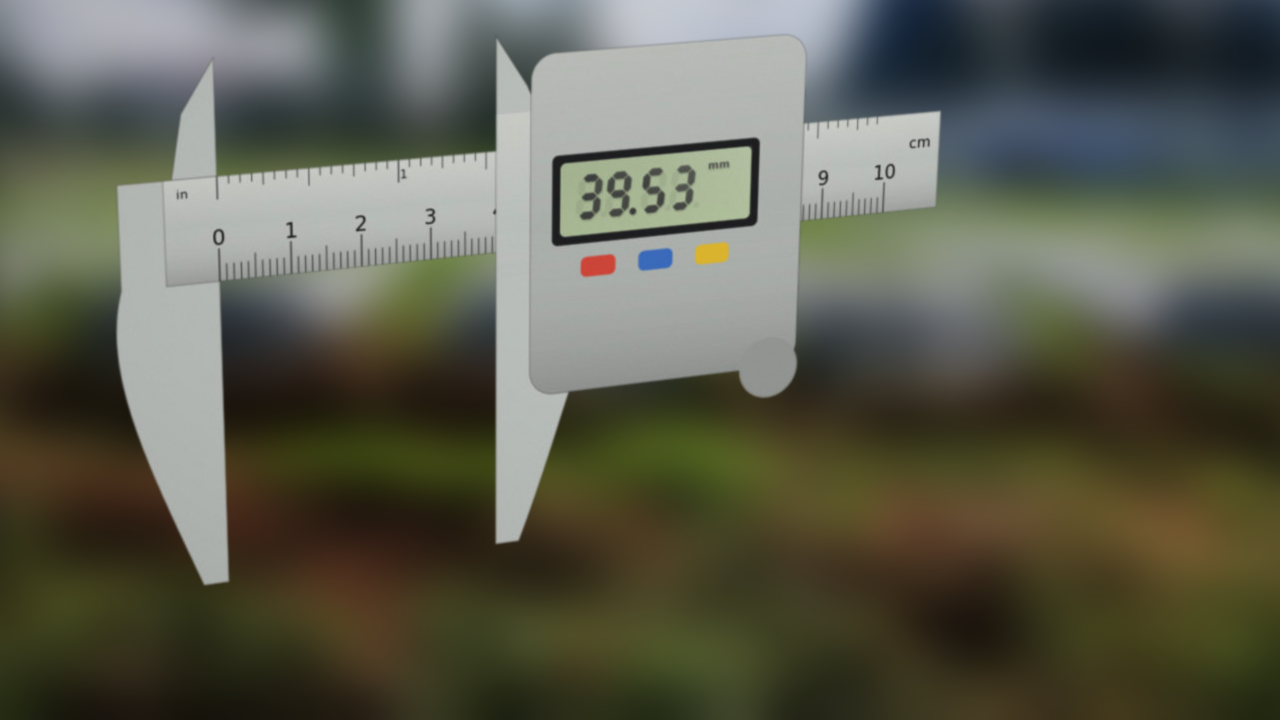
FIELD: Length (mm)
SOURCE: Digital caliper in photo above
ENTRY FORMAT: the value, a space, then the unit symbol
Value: 39.53 mm
